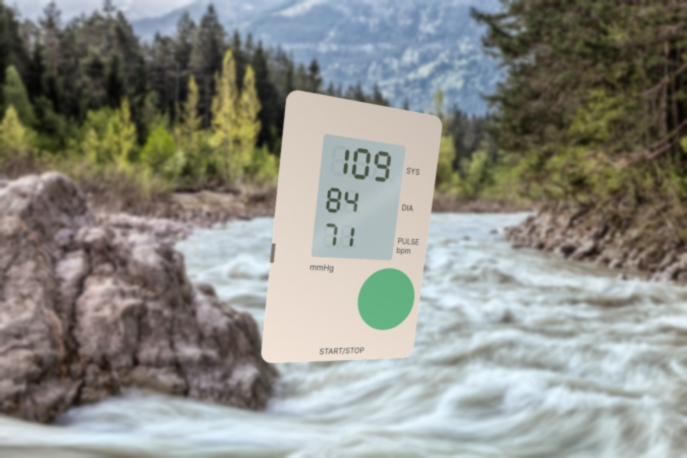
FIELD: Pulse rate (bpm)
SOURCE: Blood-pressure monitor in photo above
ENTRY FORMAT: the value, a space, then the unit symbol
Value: 71 bpm
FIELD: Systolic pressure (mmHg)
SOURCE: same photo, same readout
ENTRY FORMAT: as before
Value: 109 mmHg
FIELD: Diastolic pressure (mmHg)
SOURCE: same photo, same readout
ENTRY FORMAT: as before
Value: 84 mmHg
